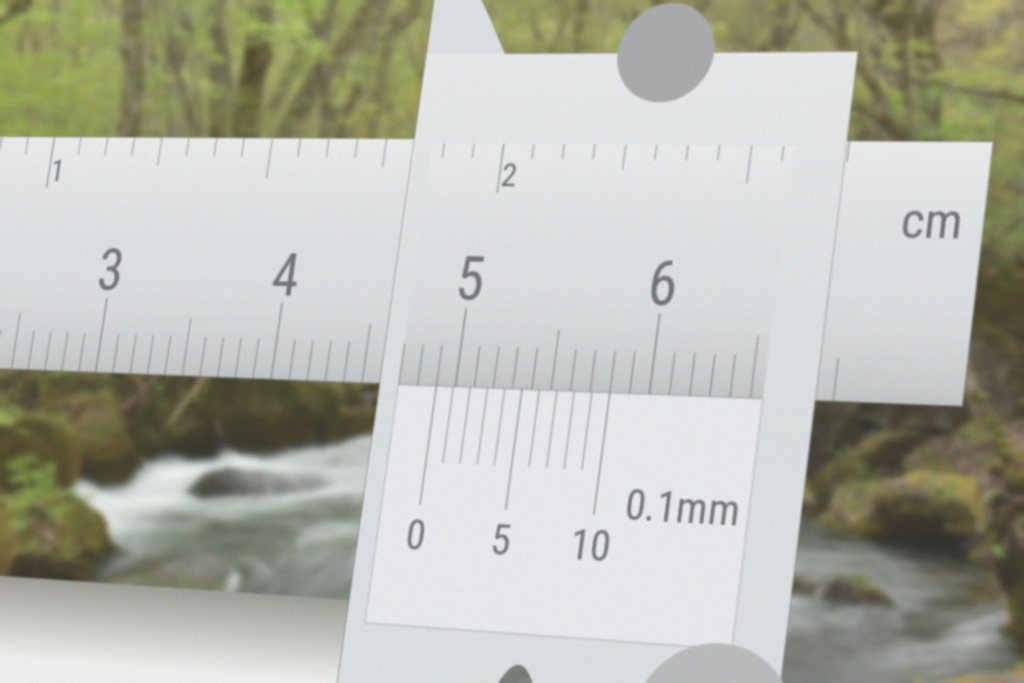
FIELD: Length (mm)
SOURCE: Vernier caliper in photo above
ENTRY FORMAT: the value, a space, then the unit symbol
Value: 49.0 mm
